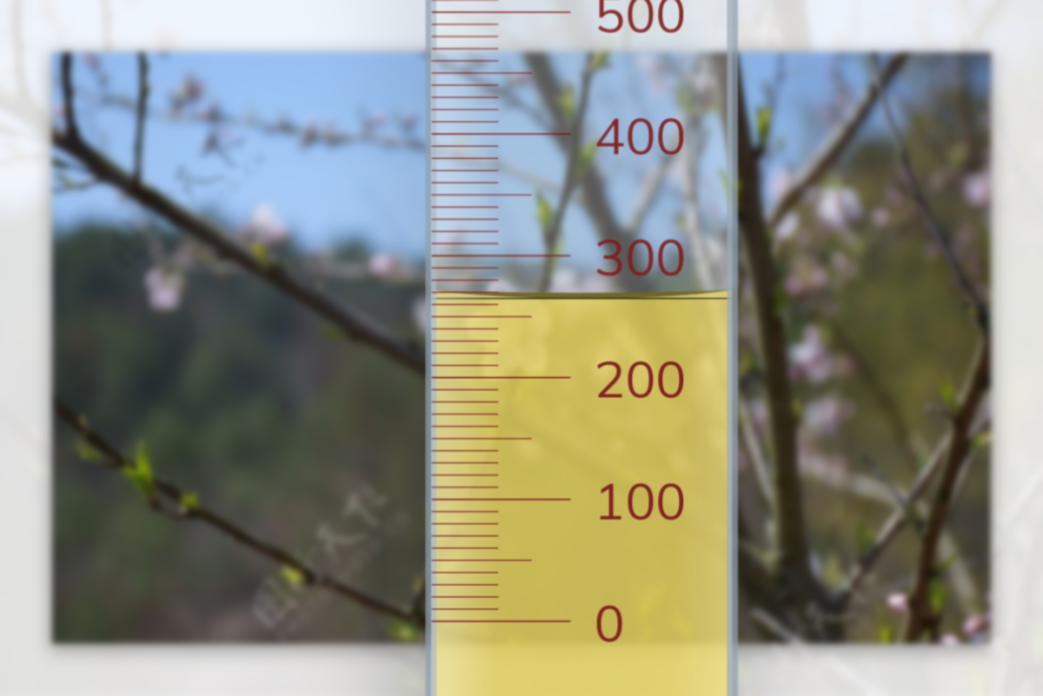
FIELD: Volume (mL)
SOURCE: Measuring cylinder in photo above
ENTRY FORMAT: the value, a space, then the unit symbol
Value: 265 mL
